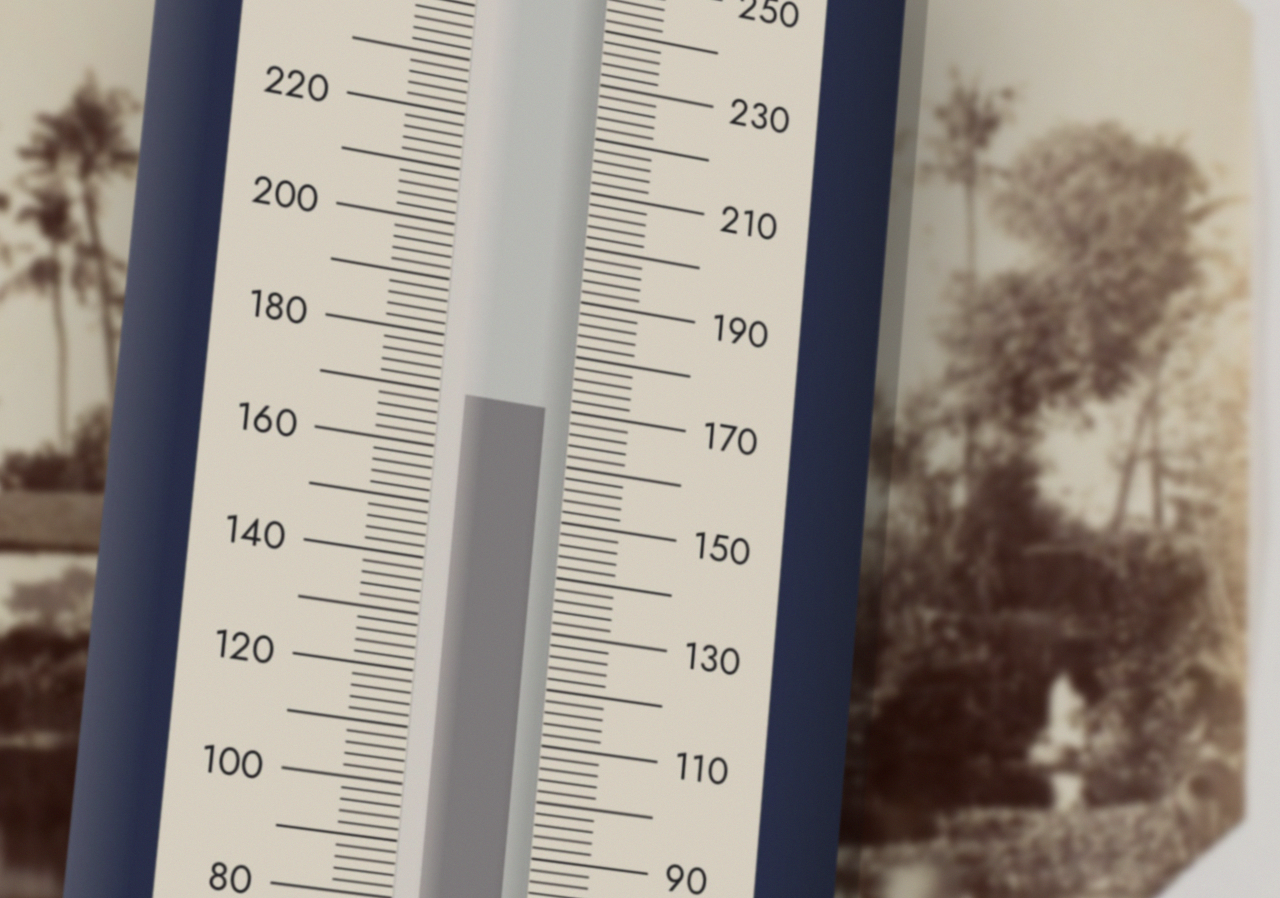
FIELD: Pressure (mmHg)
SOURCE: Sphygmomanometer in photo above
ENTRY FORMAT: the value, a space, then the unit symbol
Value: 170 mmHg
